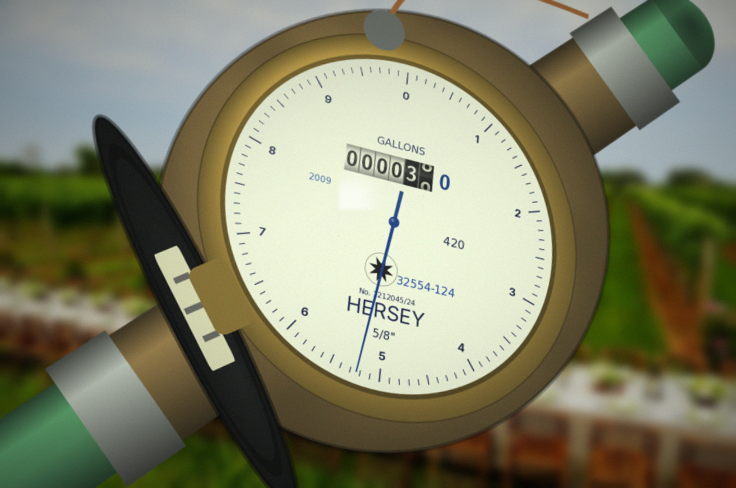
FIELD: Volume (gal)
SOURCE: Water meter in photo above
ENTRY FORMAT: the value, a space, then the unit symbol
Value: 385.2 gal
